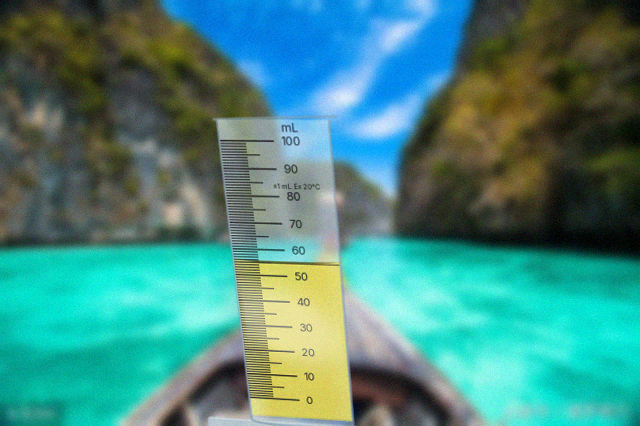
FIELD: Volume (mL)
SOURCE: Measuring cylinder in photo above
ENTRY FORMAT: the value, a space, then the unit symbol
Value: 55 mL
